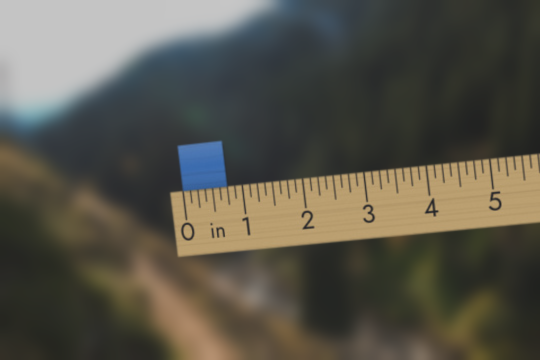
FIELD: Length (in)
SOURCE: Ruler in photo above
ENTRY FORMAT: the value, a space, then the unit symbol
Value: 0.75 in
